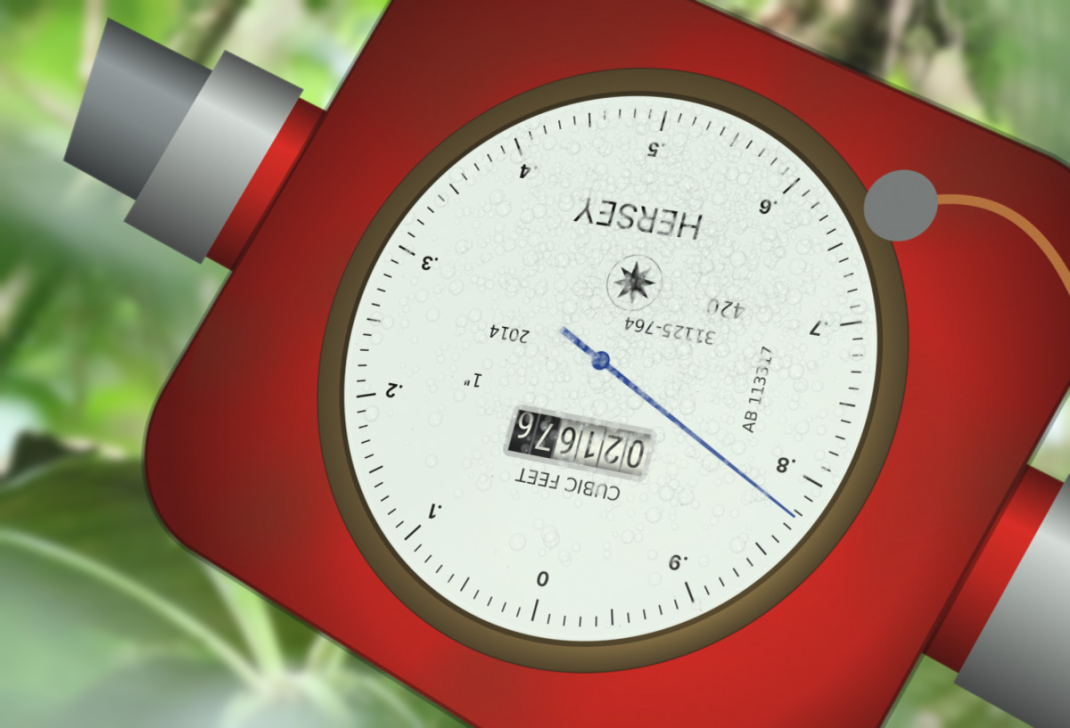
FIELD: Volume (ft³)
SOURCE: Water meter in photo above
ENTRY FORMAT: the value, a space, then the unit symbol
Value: 21675.82 ft³
